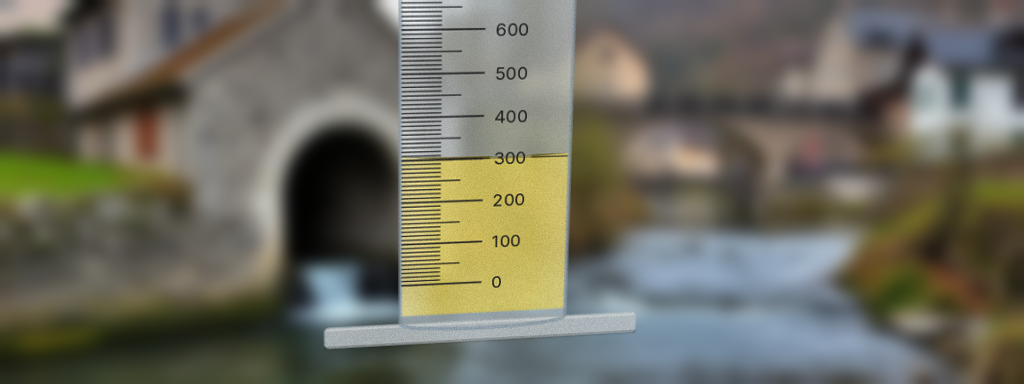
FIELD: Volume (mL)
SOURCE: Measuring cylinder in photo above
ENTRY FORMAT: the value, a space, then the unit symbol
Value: 300 mL
